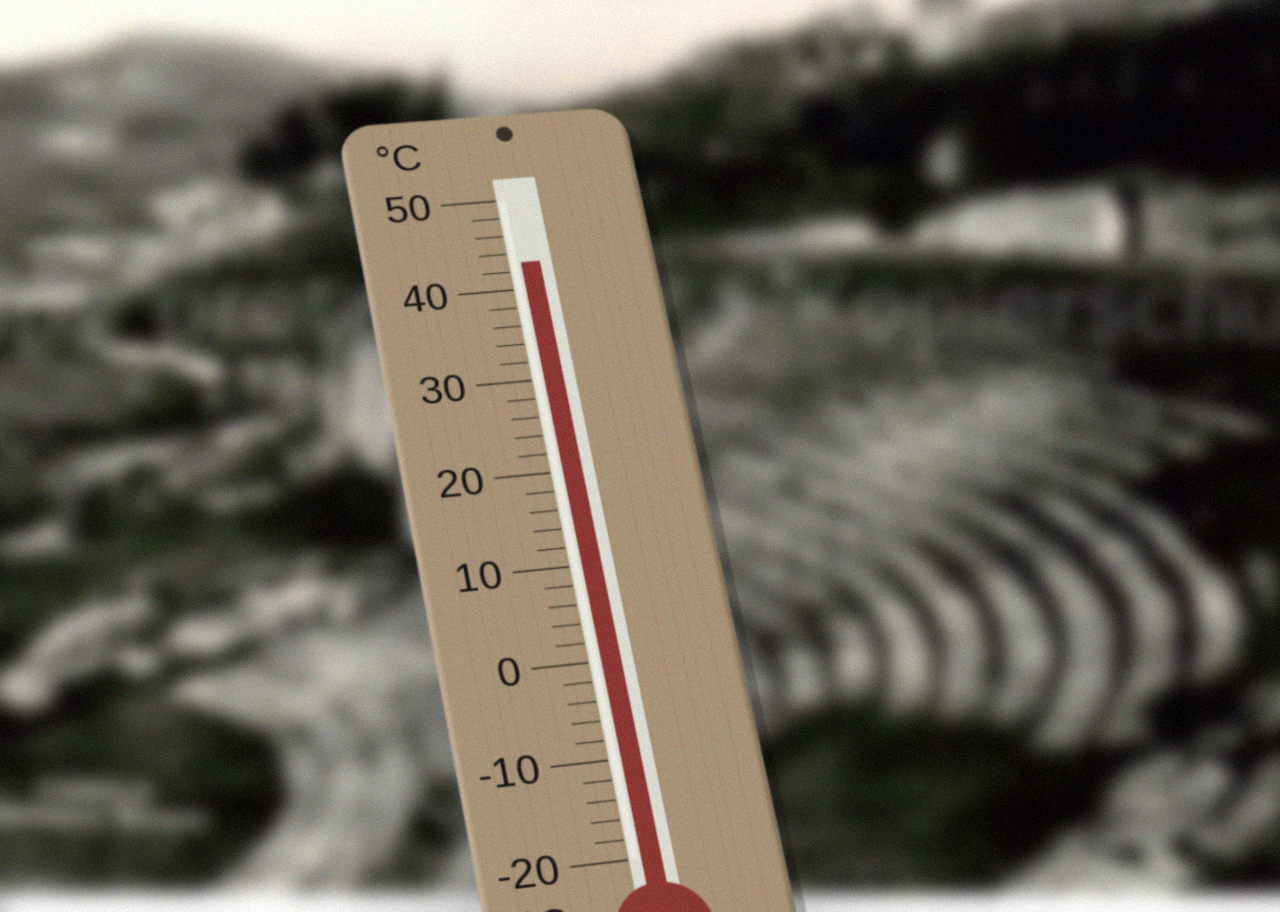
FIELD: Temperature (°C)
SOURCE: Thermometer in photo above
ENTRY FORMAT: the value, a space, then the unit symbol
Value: 43 °C
